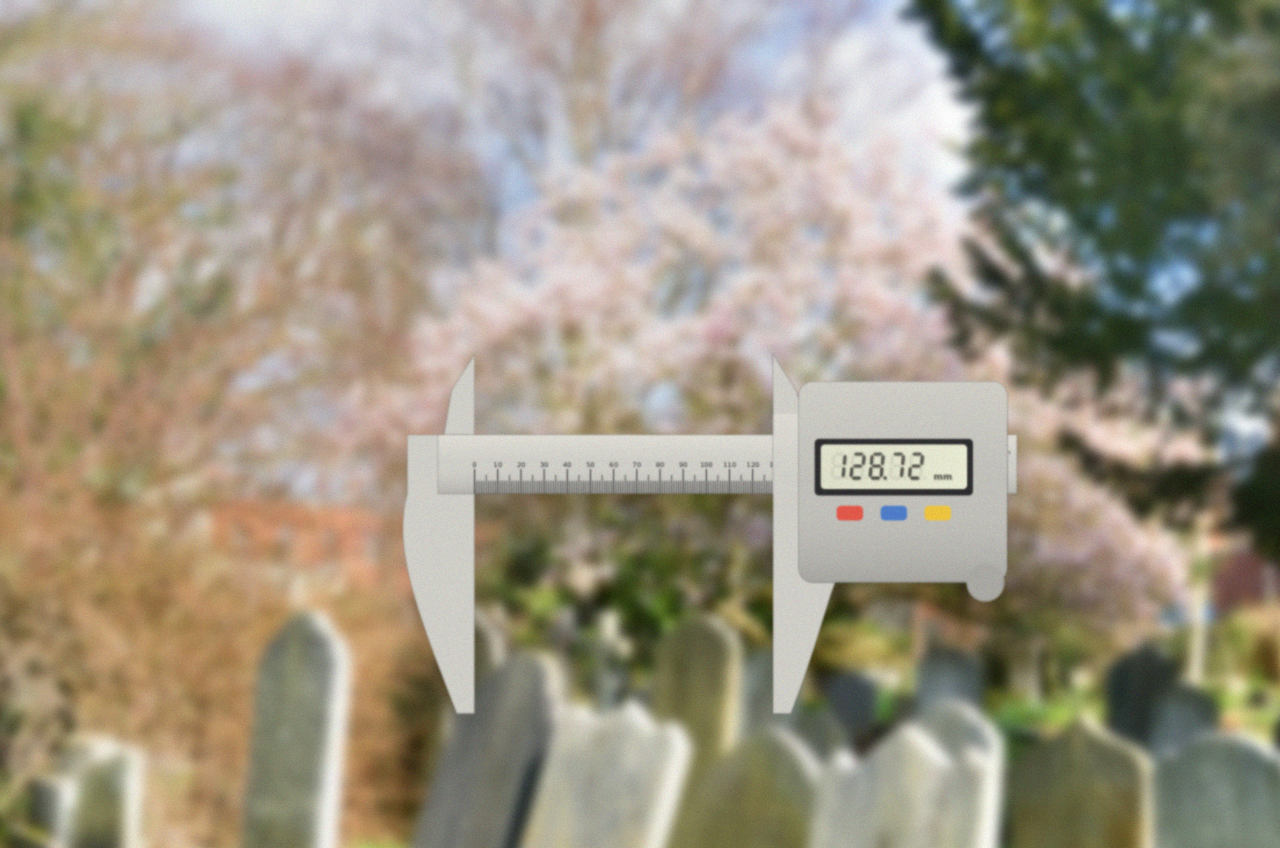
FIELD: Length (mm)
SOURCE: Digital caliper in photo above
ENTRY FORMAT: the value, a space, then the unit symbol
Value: 128.72 mm
